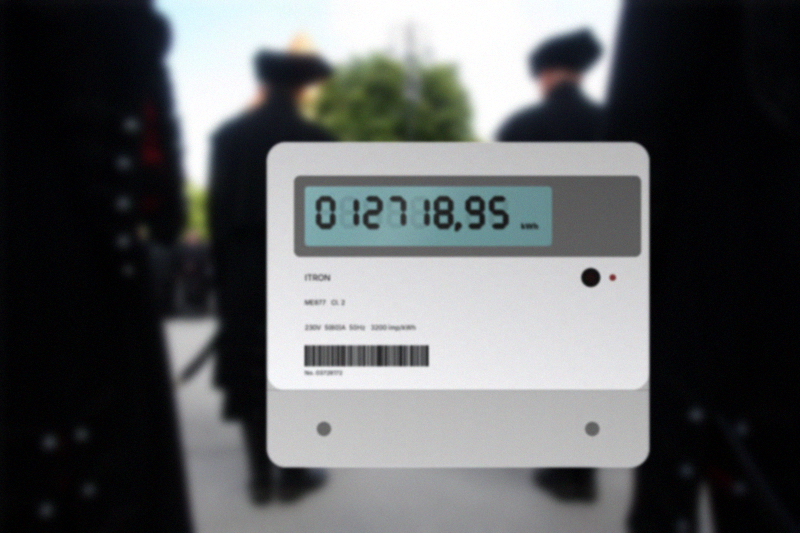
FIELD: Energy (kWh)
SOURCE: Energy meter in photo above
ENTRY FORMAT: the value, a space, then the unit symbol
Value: 12718.95 kWh
